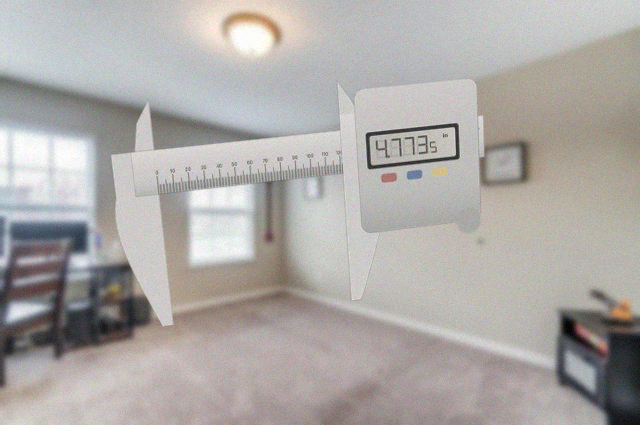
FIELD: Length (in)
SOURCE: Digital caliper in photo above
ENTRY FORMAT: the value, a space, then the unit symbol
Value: 4.7735 in
